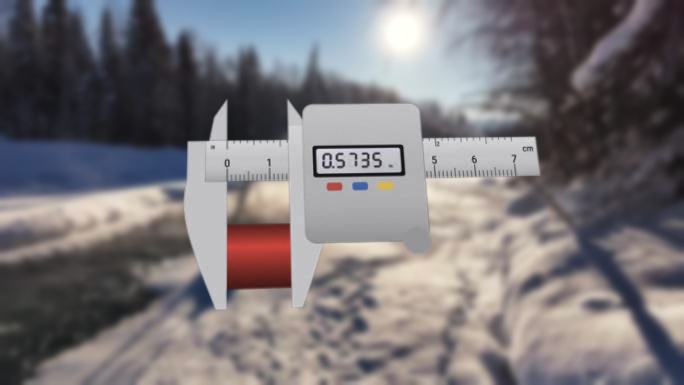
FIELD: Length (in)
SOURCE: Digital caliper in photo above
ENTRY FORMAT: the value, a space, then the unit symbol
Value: 0.5735 in
